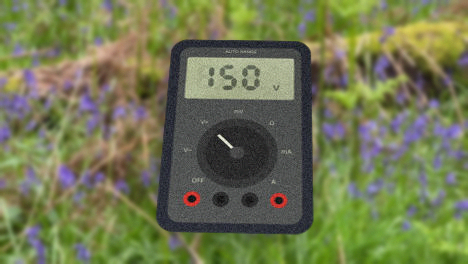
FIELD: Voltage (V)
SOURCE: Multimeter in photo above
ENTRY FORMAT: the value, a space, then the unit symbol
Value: 150 V
